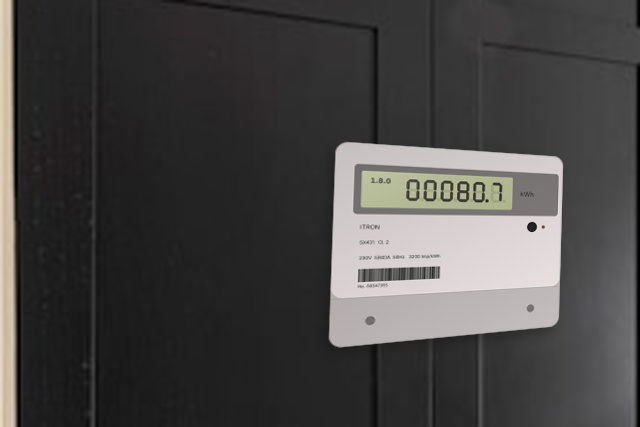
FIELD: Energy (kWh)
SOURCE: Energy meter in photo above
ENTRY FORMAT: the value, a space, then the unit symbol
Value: 80.7 kWh
